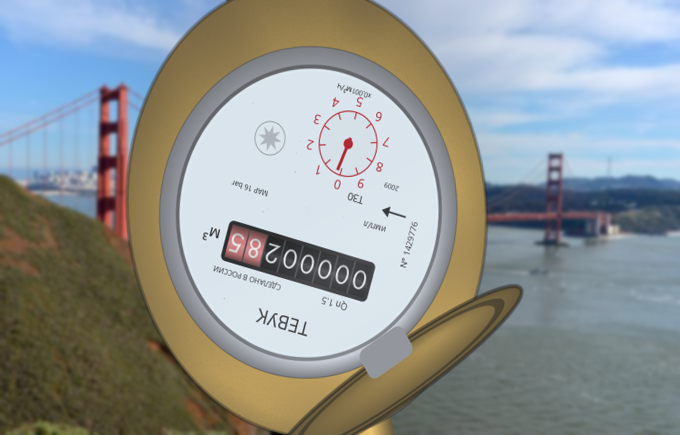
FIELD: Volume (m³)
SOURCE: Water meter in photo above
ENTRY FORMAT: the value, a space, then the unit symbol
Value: 2.850 m³
